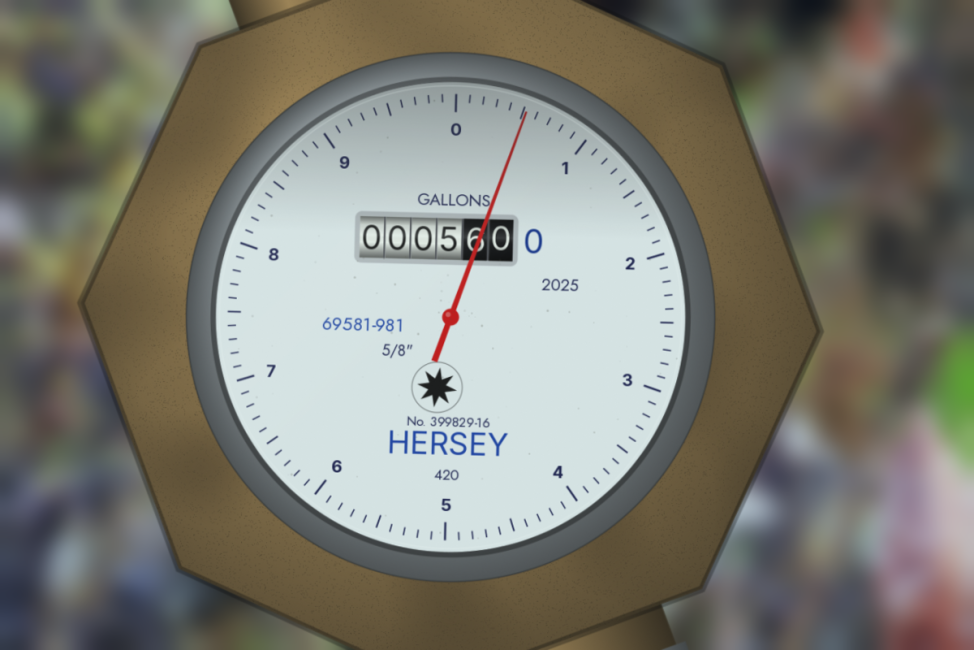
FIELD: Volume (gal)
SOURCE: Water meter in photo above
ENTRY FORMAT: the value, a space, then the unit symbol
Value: 5600.5 gal
